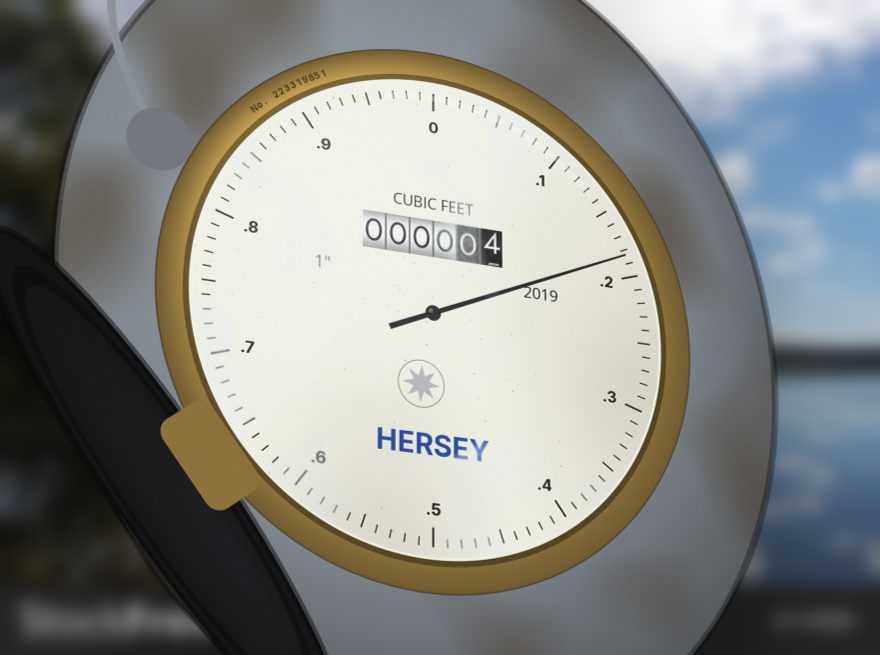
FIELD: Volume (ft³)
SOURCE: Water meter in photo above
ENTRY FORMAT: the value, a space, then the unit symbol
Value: 4.18 ft³
